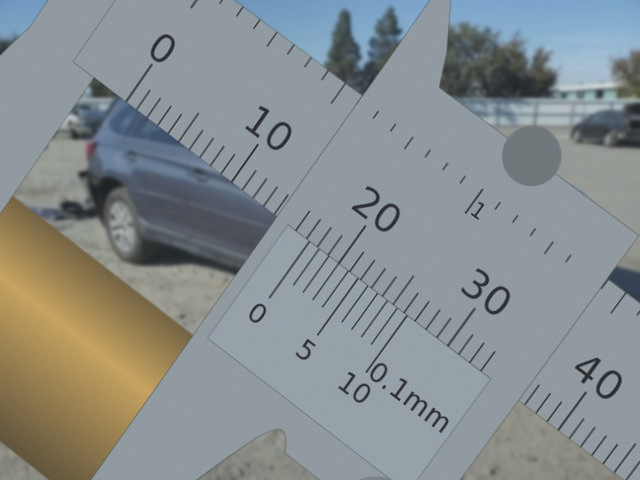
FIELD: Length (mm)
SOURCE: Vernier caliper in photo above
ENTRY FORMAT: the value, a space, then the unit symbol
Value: 17.3 mm
